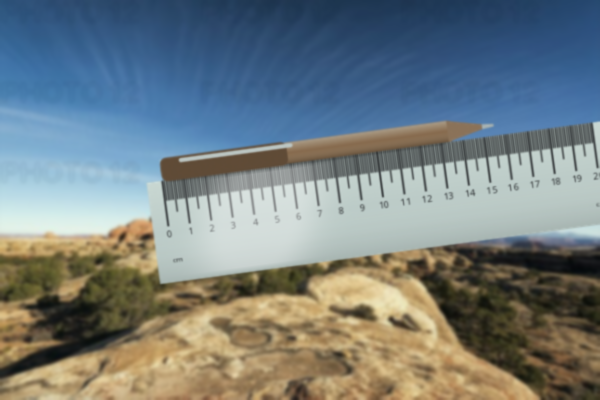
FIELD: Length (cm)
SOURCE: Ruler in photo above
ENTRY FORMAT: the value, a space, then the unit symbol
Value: 15.5 cm
